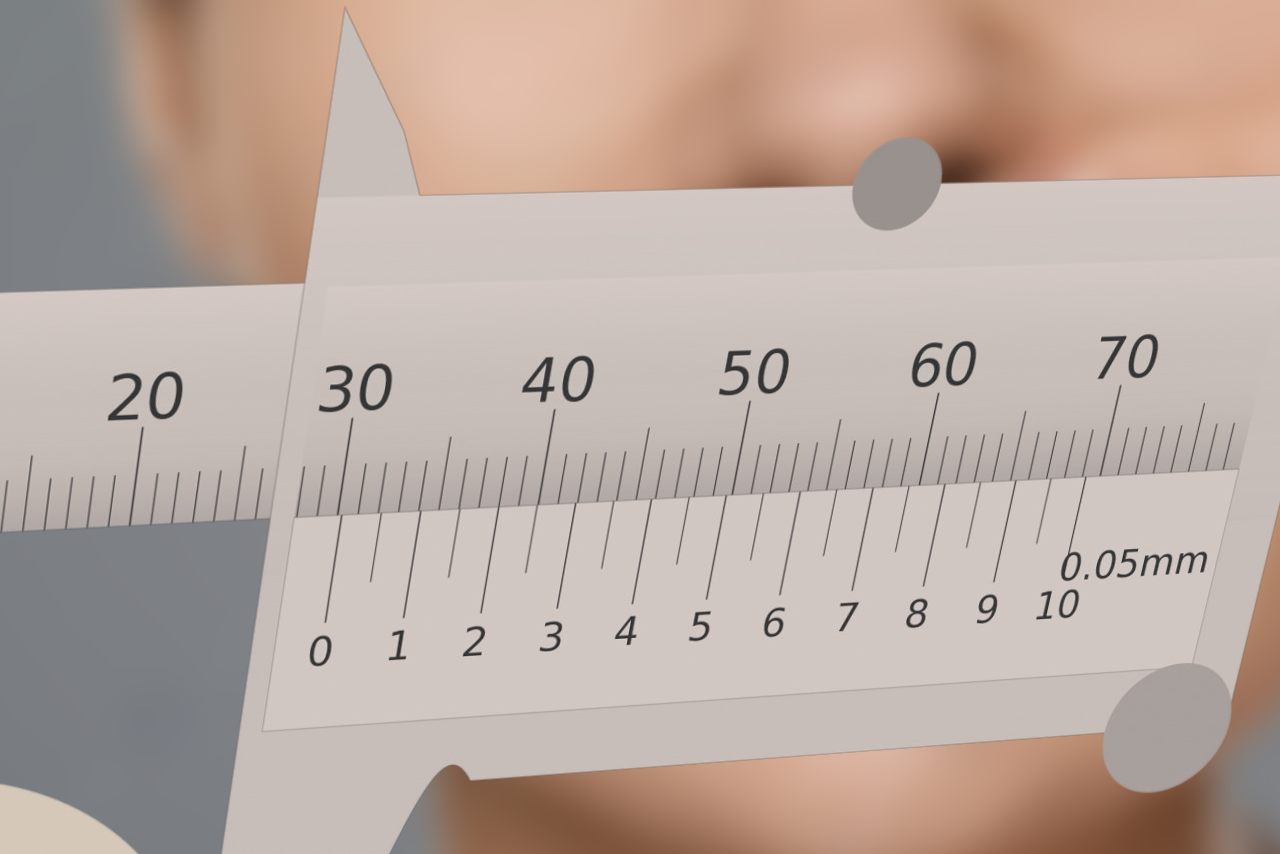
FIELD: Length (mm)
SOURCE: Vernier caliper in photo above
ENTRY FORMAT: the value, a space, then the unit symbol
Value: 30.2 mm
